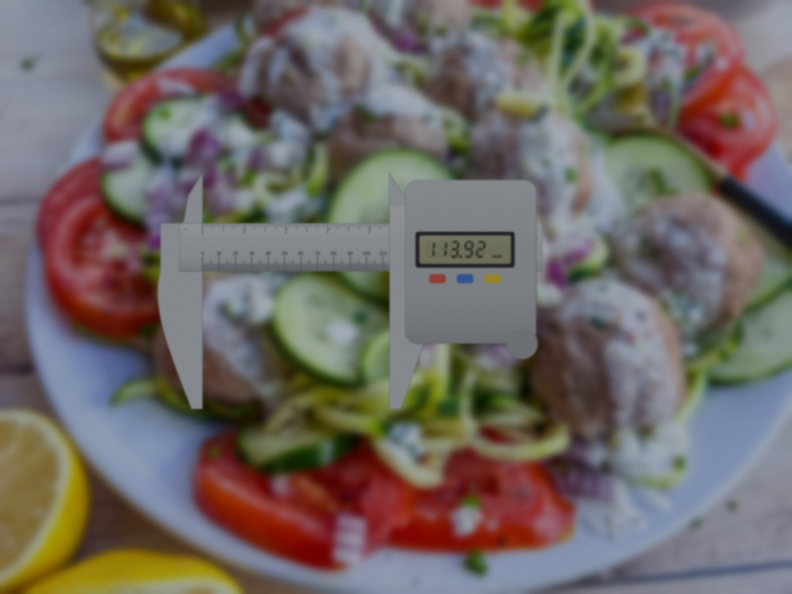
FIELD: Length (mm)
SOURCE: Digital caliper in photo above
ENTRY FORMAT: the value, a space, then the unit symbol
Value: 113.92 mm
